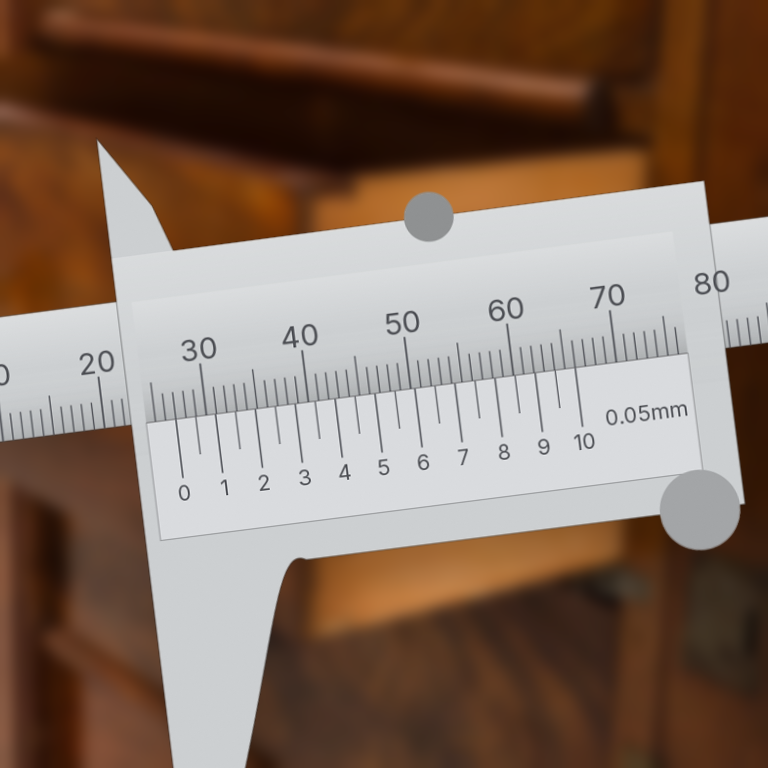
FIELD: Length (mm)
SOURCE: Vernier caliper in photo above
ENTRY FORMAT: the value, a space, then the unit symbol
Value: 27.0 mm
